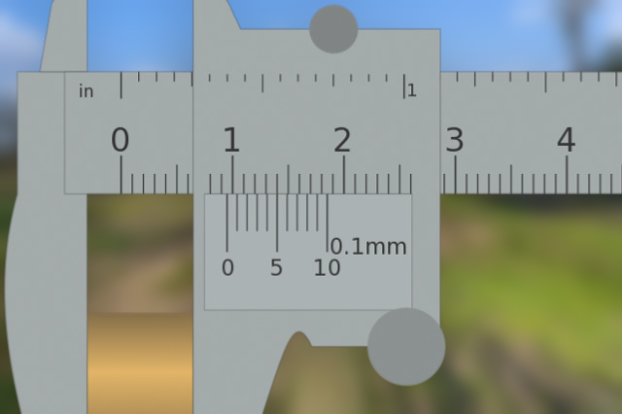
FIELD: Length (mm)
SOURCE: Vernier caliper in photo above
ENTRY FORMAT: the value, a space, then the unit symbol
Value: 9.5 mm
